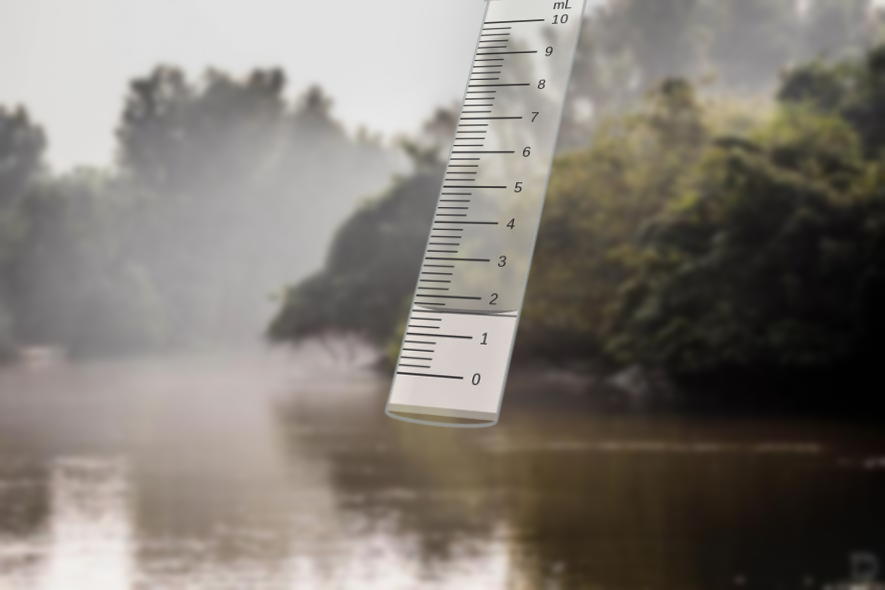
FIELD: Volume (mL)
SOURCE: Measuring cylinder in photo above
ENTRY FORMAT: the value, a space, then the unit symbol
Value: 1.6 mL
